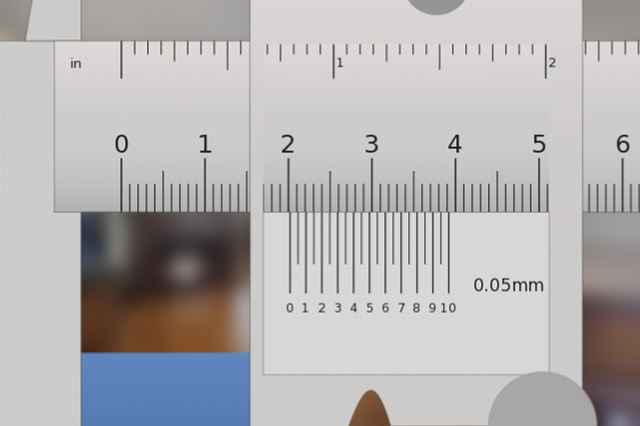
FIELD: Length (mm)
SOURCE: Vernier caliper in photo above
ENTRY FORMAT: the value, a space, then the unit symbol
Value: 20.2 mm
